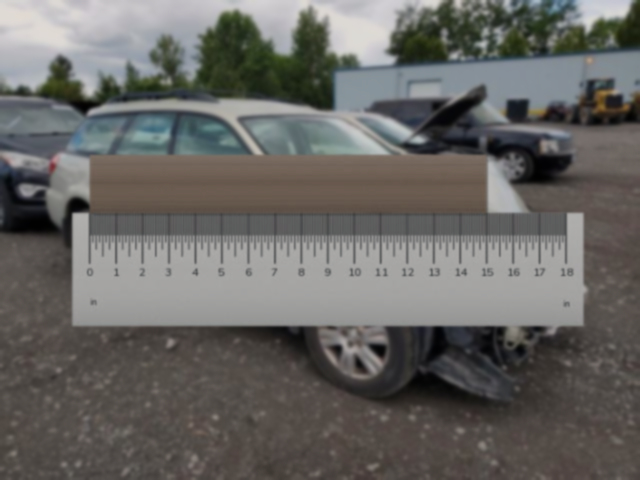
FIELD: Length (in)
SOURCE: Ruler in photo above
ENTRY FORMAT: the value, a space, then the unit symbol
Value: 15 in
